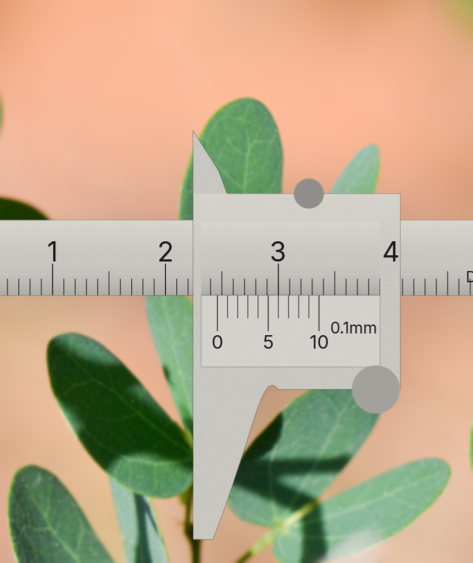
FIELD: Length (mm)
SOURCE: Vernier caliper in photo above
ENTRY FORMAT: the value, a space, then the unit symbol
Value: 24.6 mm
